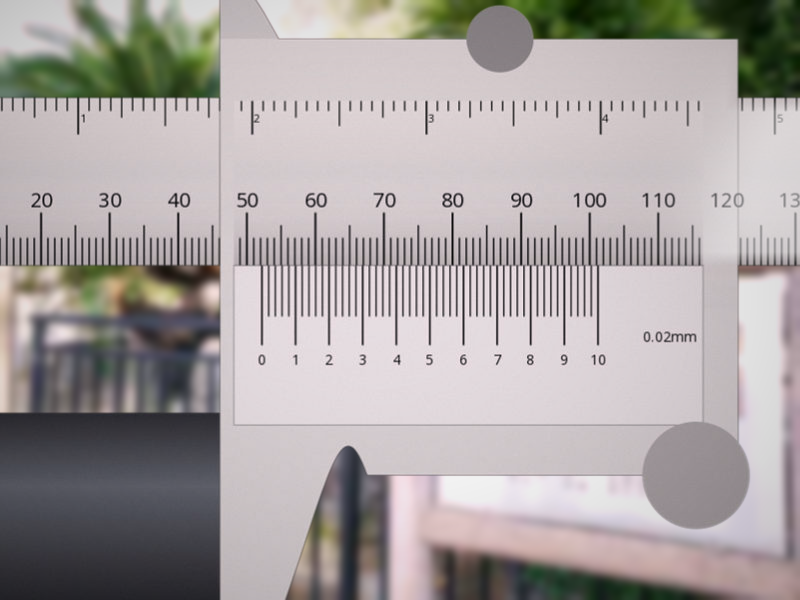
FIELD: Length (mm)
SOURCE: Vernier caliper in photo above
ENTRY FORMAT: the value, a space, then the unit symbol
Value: 52.2 mm
